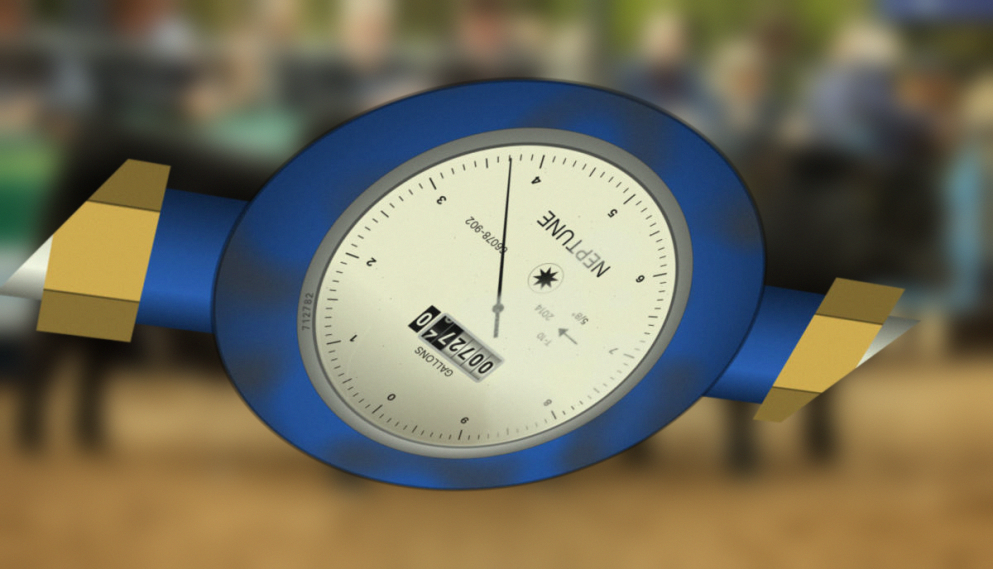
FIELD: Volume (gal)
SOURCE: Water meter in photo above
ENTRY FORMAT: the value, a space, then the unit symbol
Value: 72723.7 gal
